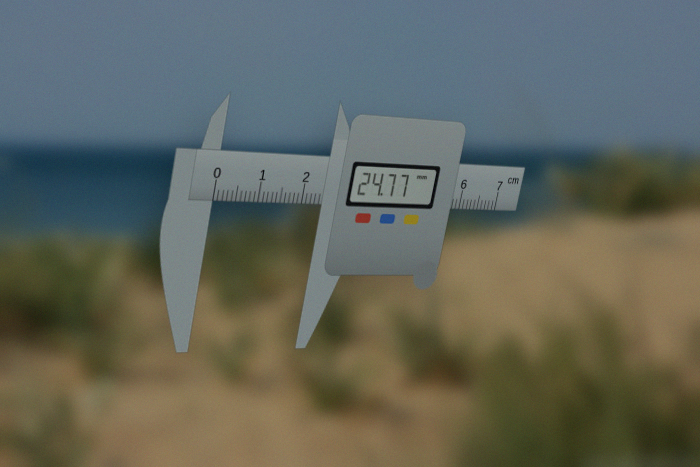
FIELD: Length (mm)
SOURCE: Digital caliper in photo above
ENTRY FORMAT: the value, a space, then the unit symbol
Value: 24.77 mm
